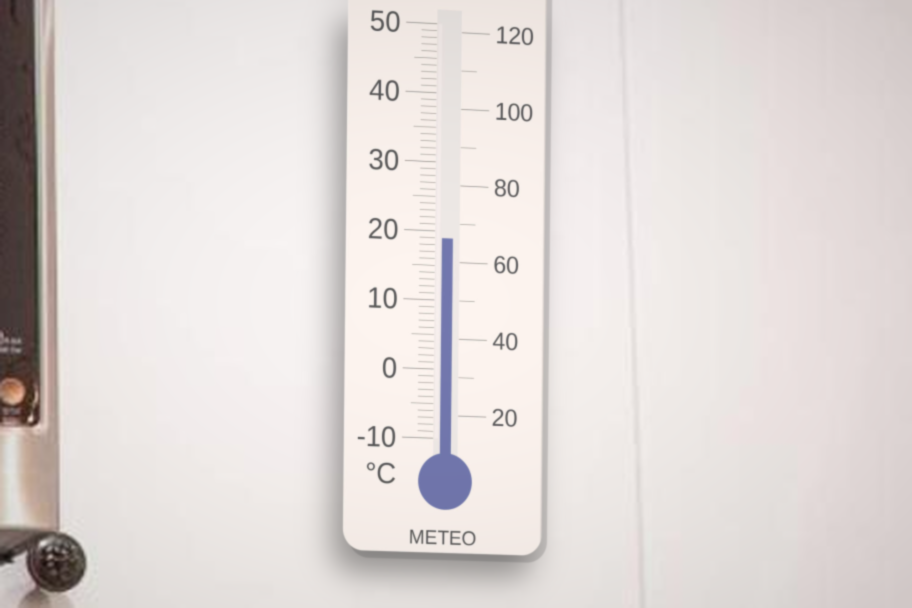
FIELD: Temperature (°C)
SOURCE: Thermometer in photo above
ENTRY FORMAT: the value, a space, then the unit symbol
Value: 19 °C
